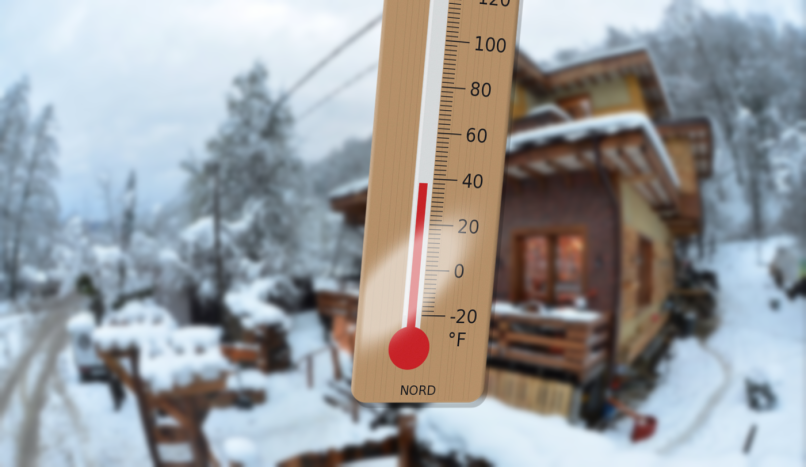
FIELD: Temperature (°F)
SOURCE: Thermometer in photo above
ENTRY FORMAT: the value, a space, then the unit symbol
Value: 38 °F
